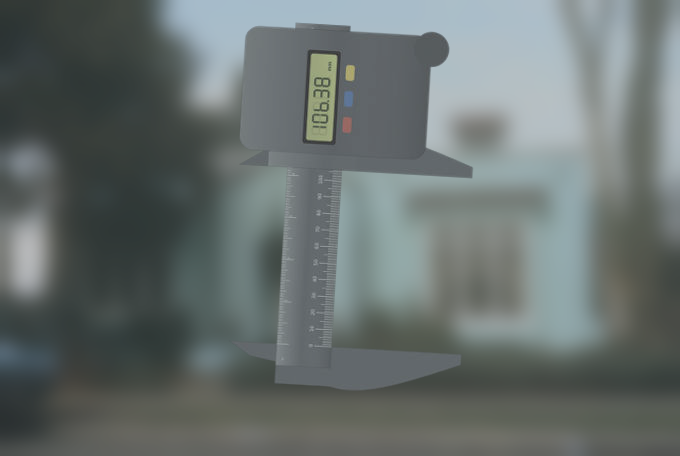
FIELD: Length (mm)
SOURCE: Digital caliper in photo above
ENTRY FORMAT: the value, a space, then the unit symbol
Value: 106.38 mm
